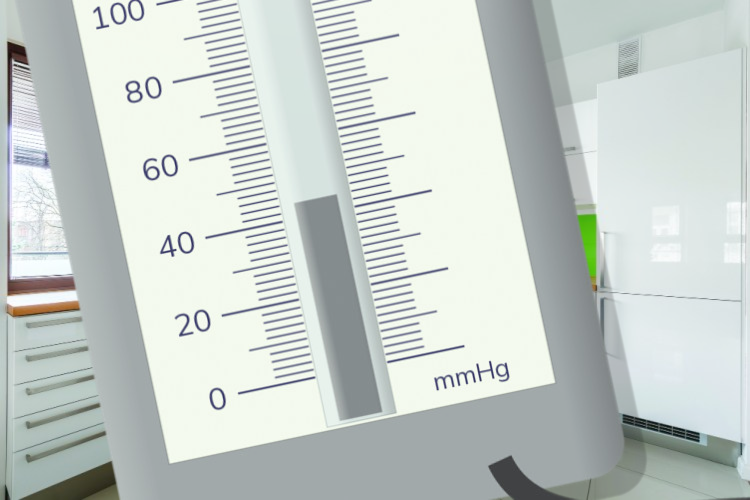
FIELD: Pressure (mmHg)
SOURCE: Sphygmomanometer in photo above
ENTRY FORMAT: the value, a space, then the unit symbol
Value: 44 mmHg
